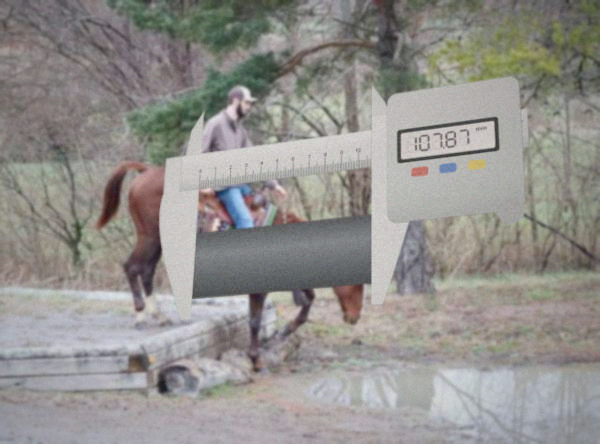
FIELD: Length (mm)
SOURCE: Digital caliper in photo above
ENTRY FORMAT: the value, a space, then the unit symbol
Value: 107.87 mm
